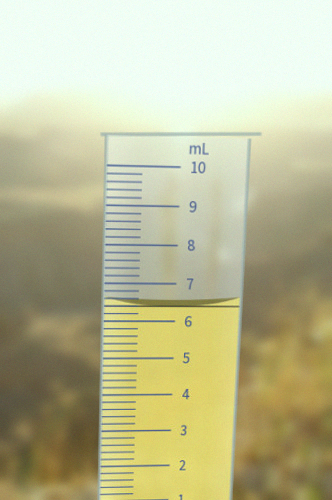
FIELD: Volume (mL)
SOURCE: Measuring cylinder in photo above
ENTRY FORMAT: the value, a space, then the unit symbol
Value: 6.4 mL
